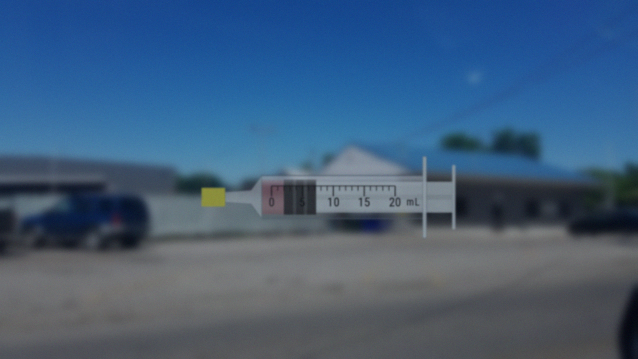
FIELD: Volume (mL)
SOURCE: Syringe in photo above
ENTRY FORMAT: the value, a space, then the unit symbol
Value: 2 mL
